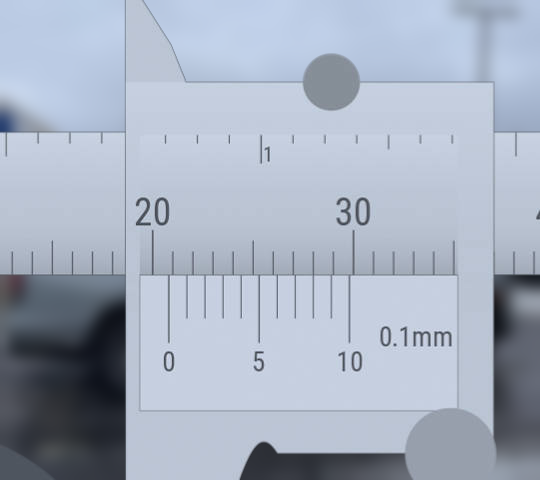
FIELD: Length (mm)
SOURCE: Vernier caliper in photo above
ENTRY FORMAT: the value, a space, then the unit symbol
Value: 20.8 mm
